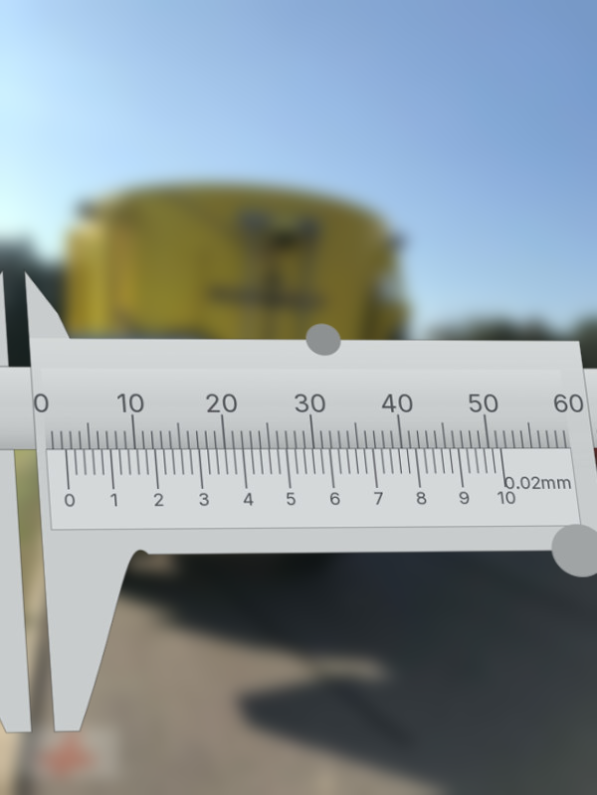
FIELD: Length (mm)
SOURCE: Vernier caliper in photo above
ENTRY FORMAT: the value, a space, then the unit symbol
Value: 2.4 mm
